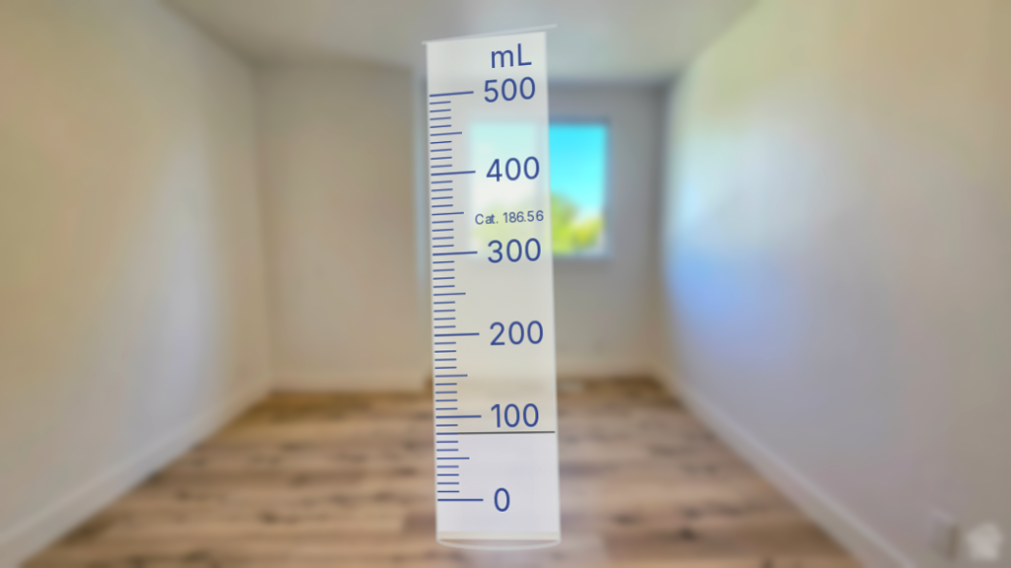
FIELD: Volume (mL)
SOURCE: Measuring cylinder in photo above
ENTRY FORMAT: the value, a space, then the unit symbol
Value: 80 mL
